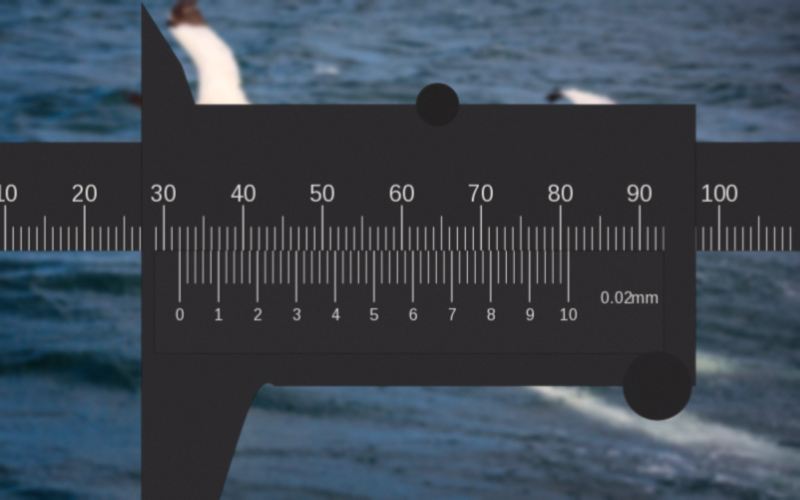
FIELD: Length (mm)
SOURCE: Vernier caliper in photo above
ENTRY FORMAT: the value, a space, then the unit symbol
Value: 32.0 mm
